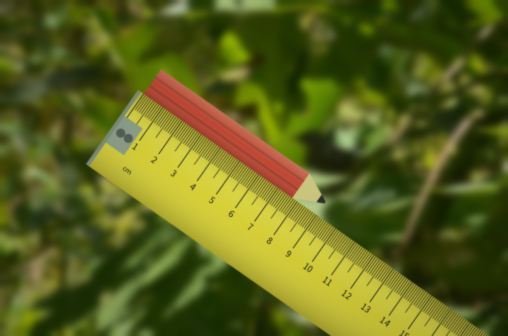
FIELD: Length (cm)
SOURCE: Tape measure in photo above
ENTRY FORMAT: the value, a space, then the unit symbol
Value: 9 cm
